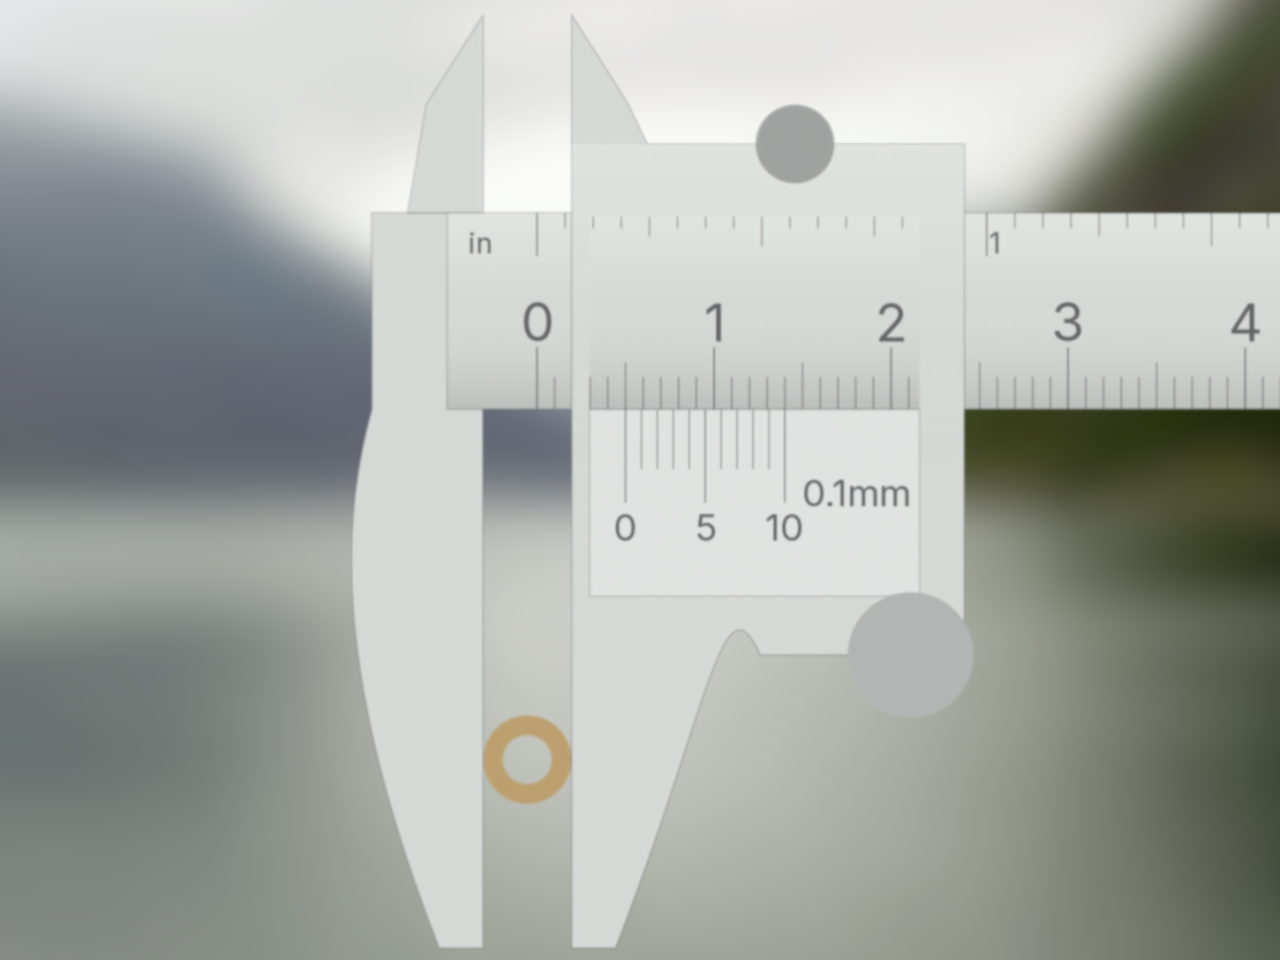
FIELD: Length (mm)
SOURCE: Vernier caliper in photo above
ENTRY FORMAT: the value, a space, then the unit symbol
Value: 5.0 mm
